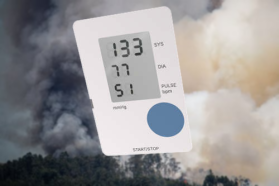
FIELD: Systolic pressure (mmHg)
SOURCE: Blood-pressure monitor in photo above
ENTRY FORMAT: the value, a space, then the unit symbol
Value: 133 mmHg
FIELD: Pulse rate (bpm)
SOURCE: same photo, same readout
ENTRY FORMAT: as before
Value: 51 bpm
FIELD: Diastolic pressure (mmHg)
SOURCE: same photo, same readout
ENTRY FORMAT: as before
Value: 77 mmHg
